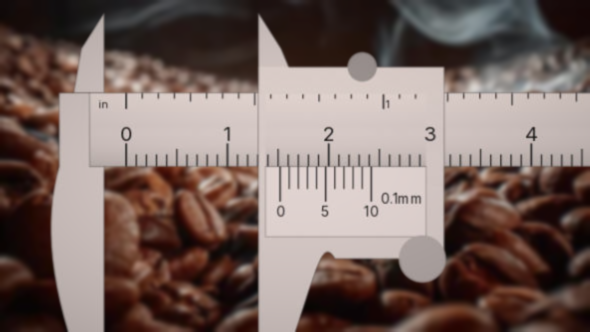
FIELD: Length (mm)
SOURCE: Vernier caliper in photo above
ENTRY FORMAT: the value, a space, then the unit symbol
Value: 15.2 mm
